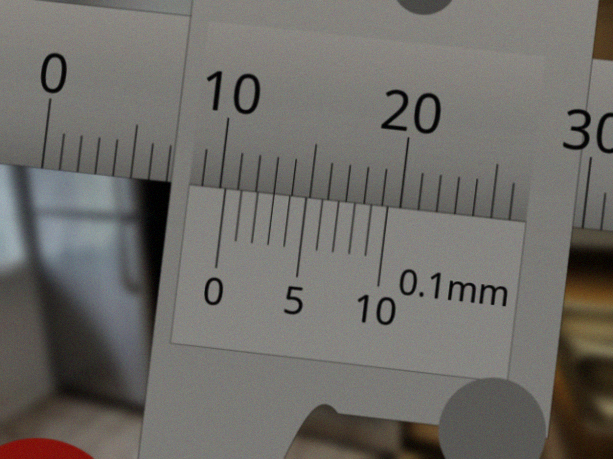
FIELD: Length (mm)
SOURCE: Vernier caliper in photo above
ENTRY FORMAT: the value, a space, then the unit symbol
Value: 10.3 mm
